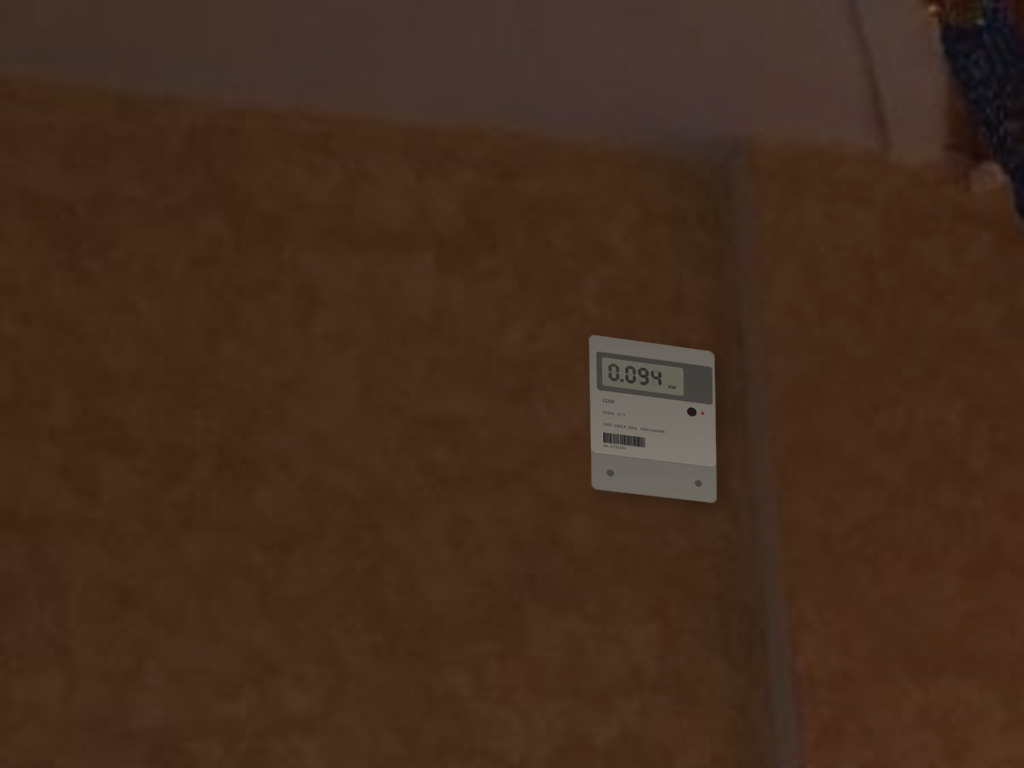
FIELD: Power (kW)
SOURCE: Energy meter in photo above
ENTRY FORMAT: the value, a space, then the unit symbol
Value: 0.094 kW
